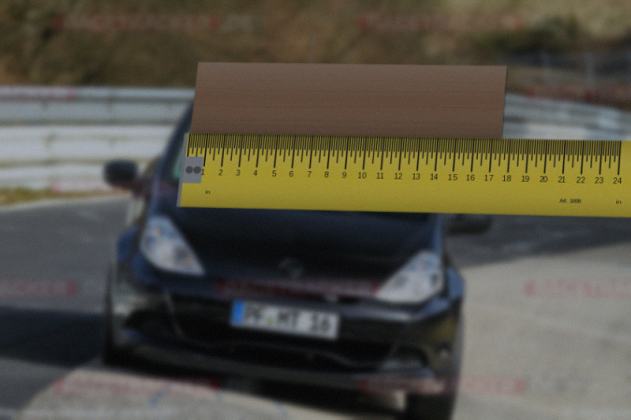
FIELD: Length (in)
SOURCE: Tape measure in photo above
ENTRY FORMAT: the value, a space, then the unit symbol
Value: 17.5 in
